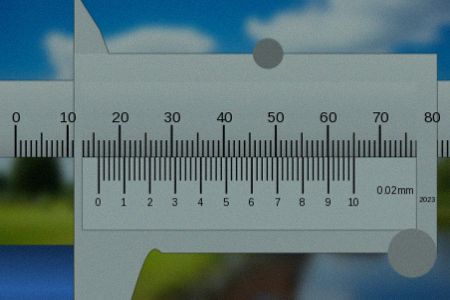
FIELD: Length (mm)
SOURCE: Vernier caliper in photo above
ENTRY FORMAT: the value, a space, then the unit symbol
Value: 16.0 mm
